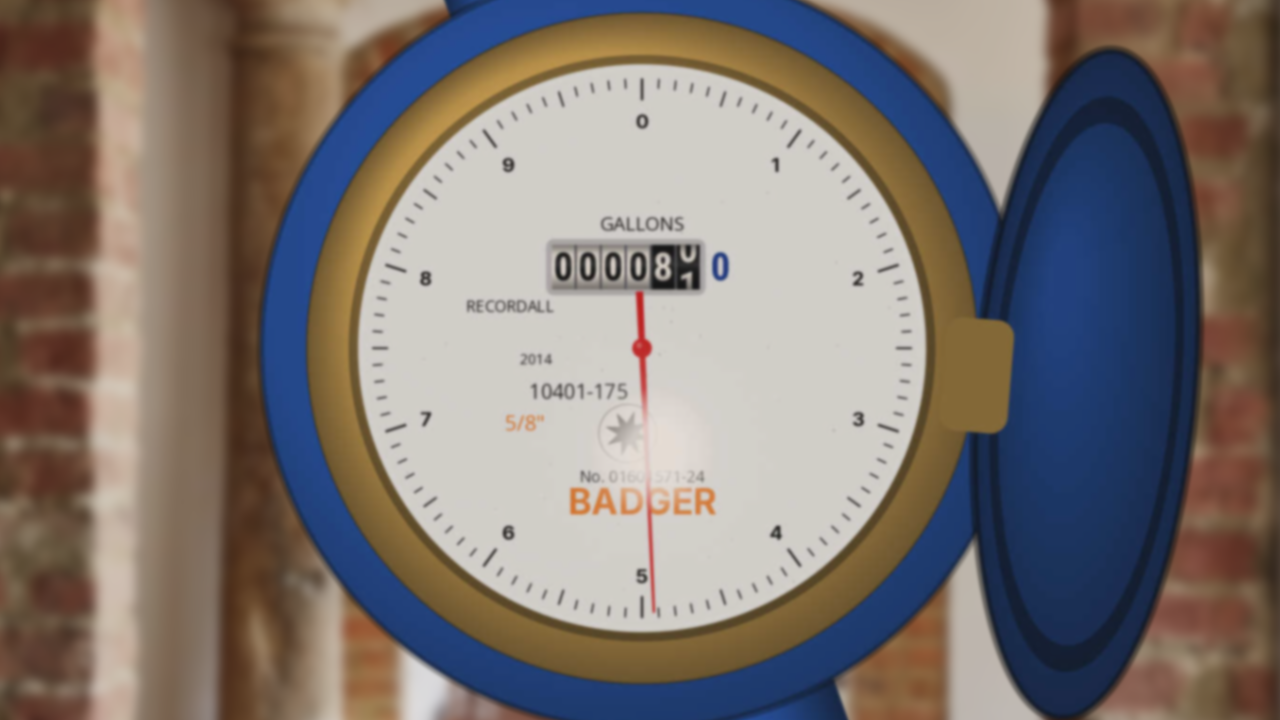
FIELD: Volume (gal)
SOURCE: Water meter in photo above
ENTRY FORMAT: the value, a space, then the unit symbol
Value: 804.9 gal
